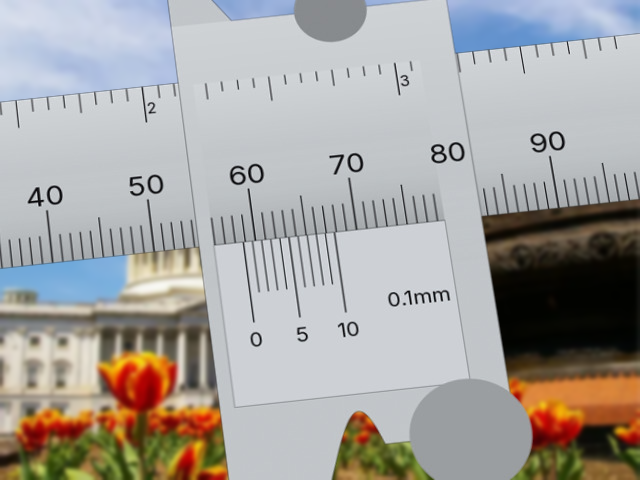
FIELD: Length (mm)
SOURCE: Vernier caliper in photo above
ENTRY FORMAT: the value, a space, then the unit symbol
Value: 58.8 mm
